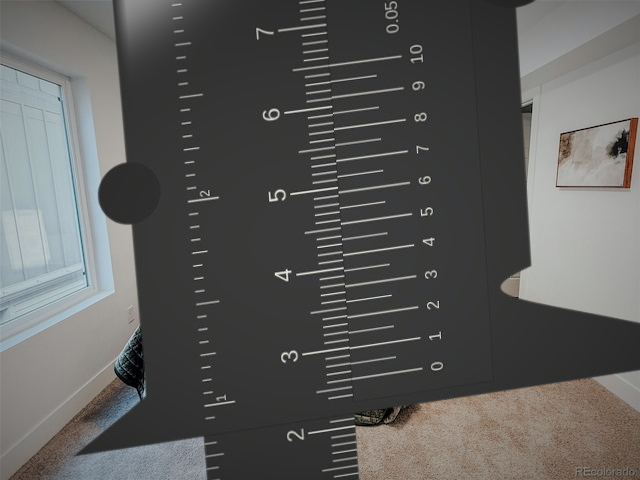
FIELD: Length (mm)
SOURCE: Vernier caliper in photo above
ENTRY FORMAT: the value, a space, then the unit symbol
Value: 26.0 mm
